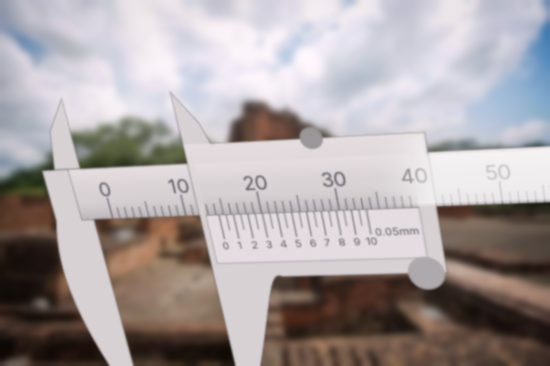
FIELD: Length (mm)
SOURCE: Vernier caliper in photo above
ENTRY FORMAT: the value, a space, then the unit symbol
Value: 14.4 mm
